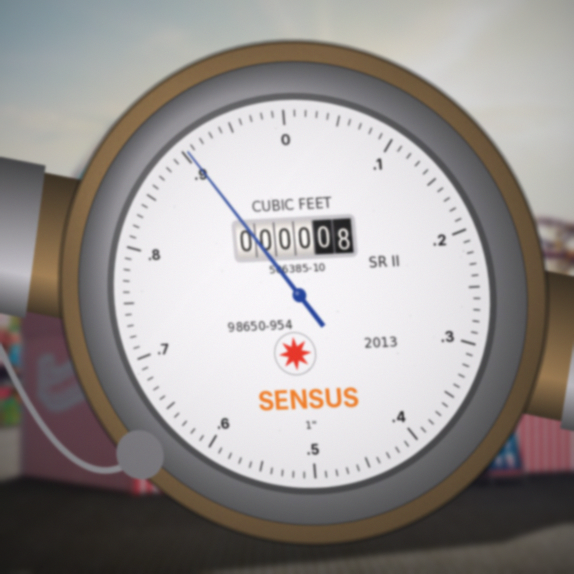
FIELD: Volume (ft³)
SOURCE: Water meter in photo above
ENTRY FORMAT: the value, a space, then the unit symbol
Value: 7.90 ft³
